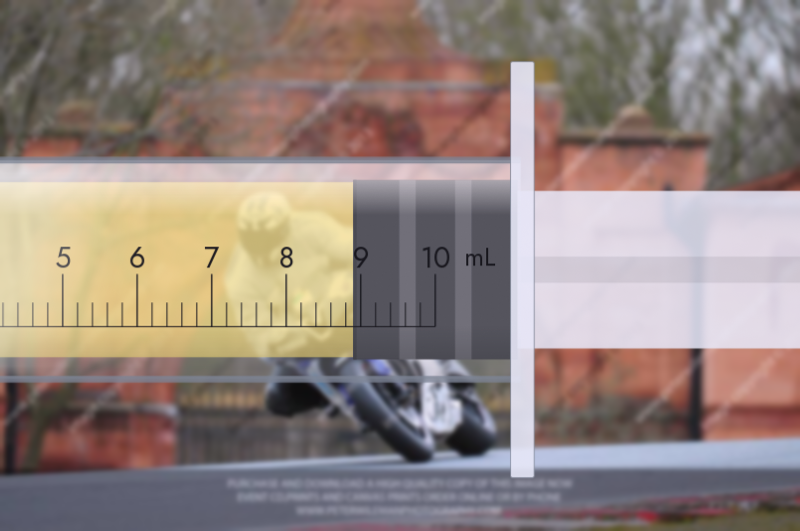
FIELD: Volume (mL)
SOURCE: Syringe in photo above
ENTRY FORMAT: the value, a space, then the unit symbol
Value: 8.9 mL
